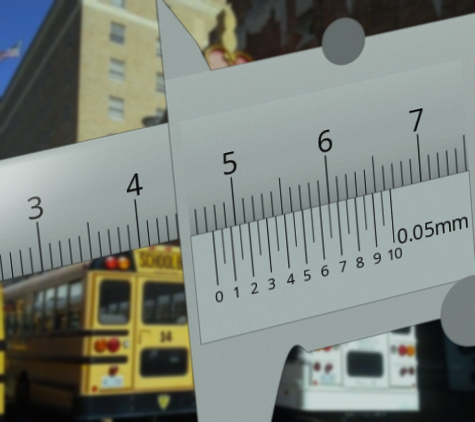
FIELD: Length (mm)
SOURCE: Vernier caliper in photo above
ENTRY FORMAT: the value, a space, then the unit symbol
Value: 47.6 mm
